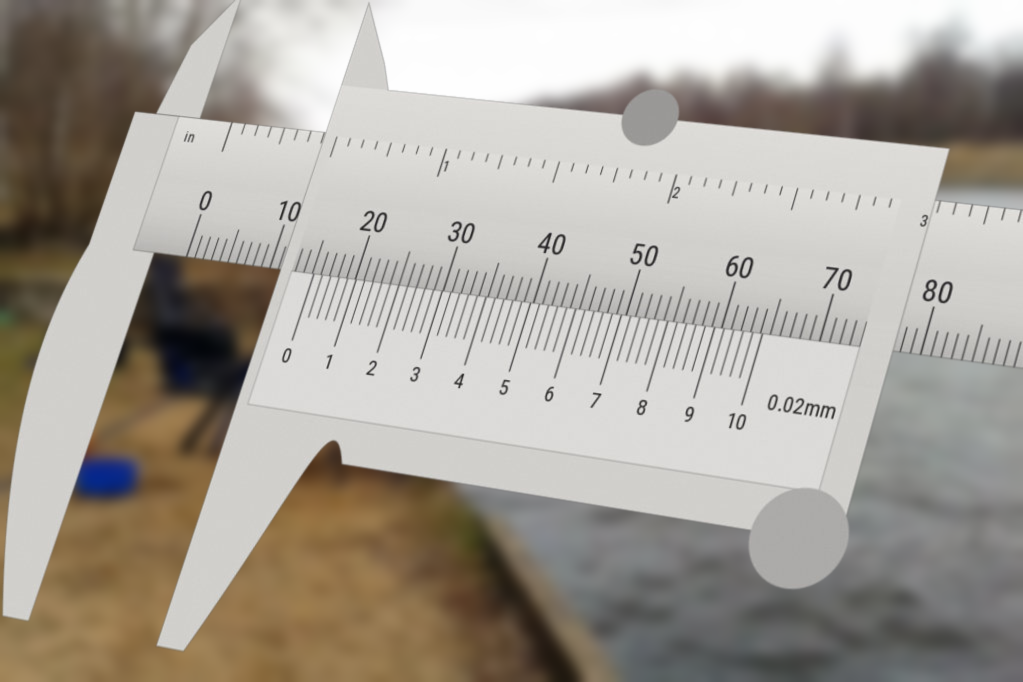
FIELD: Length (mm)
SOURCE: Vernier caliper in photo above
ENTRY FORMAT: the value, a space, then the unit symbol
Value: 15.2 mm
